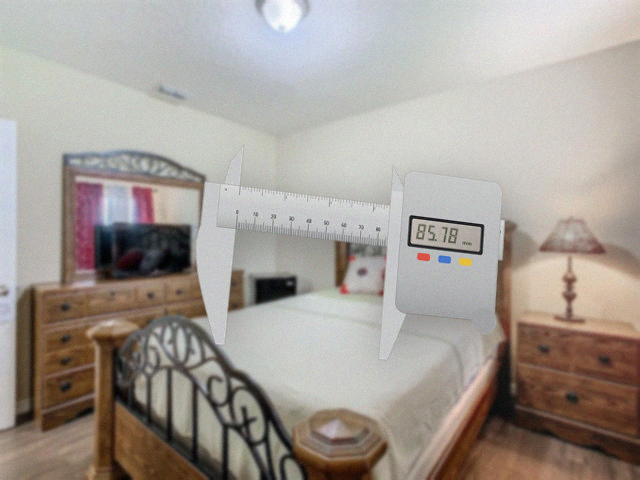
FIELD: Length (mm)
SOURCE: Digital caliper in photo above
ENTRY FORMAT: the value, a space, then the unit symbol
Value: 85.78 mm
